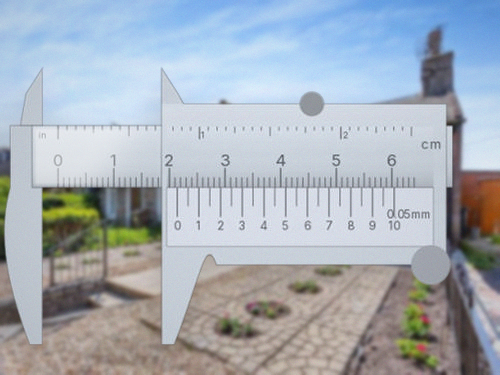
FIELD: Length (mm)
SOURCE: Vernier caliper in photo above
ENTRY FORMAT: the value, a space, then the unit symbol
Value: 21.4 mm
